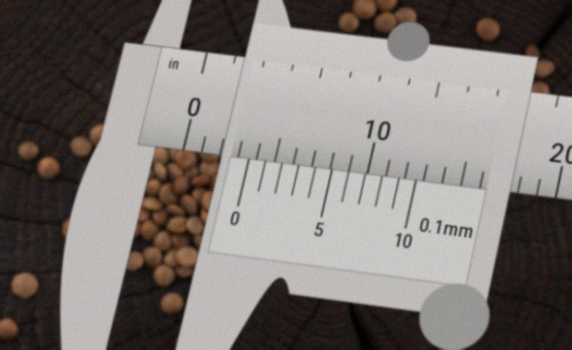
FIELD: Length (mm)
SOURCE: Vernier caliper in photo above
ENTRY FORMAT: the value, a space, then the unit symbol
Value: 3.6 mm
